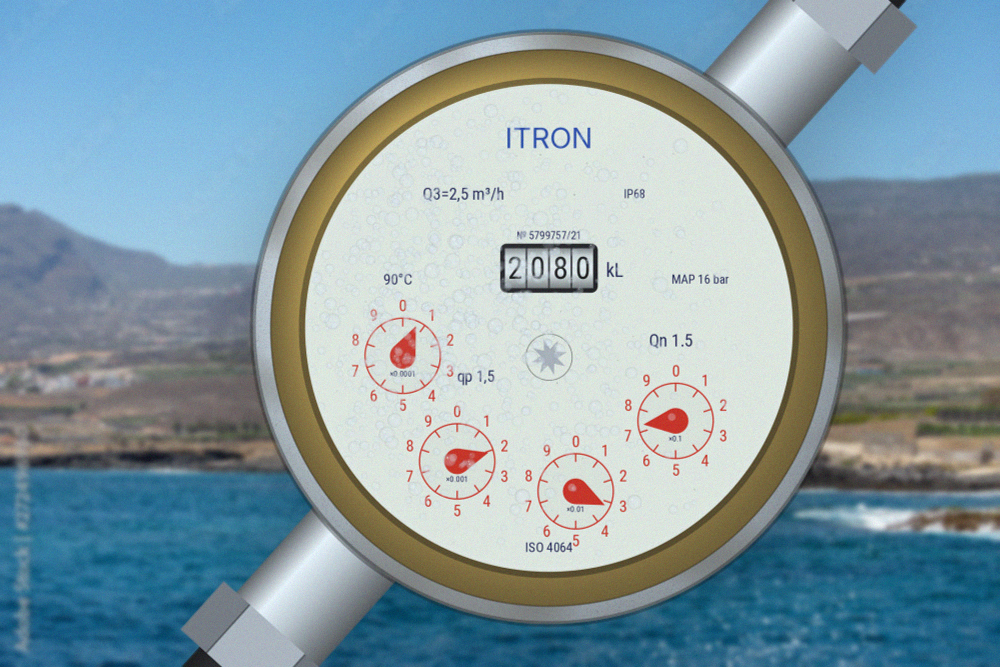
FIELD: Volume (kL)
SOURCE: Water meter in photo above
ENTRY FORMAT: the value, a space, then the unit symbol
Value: 2080.7320 kL
